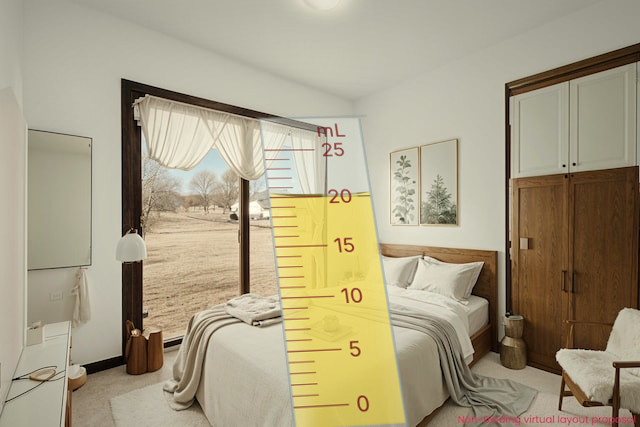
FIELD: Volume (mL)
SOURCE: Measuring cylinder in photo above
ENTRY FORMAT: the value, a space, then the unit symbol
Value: 20 mL
